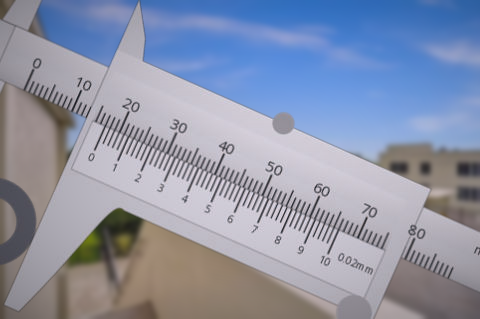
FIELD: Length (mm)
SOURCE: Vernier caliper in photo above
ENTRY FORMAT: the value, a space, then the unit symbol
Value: 17.0 mm
